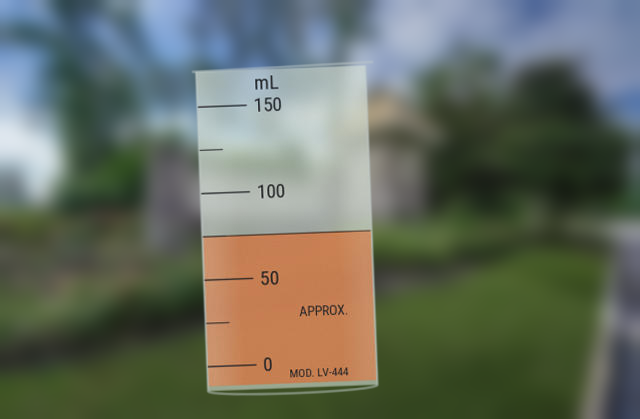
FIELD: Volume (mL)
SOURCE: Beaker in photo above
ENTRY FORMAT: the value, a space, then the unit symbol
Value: 75 mL
